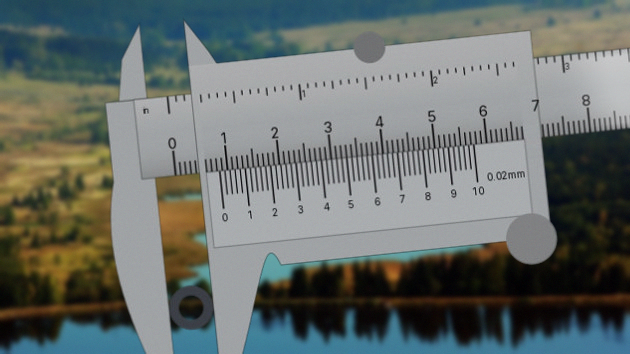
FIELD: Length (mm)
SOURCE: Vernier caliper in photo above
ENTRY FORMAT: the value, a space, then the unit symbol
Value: 8.5 mm
